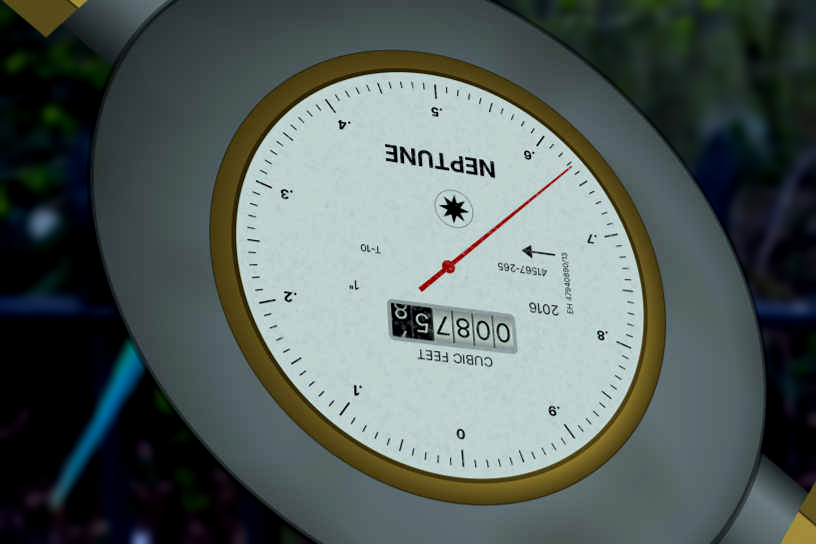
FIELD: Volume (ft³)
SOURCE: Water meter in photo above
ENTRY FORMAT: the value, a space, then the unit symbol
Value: 8757.63 ft³
